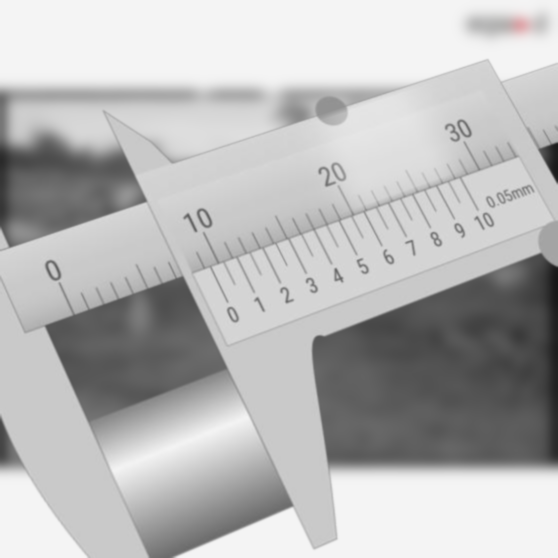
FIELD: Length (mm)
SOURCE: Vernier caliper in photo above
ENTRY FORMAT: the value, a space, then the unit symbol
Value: 9.4 mm
